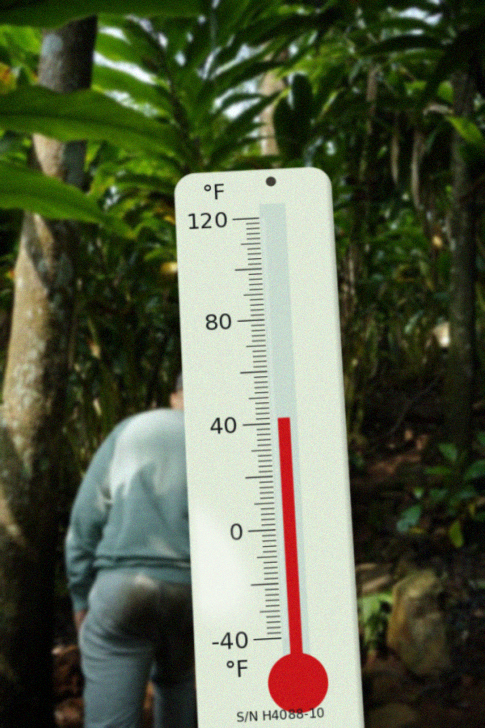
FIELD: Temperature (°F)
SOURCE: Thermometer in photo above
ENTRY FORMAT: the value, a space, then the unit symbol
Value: 42 °F
